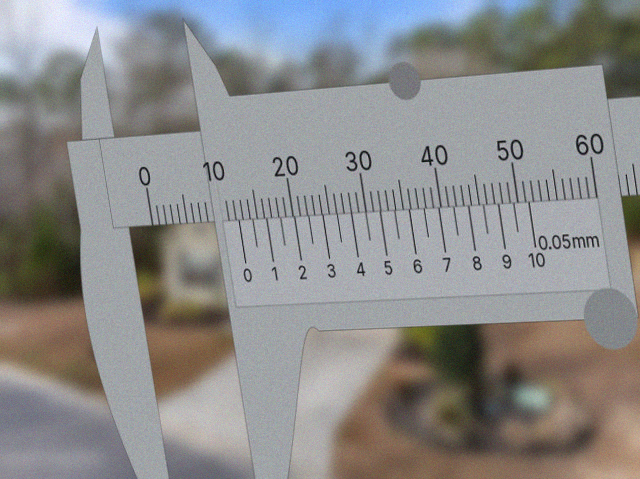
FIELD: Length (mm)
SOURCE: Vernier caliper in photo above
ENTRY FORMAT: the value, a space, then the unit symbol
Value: 12.4 mm
